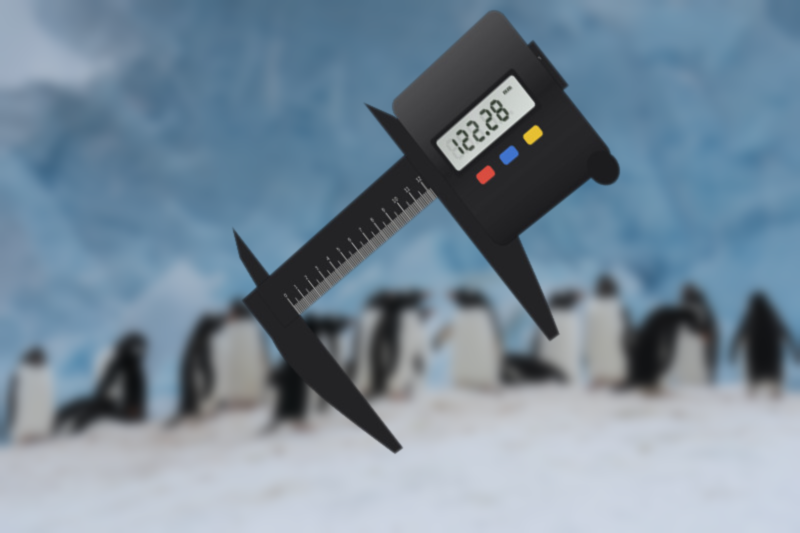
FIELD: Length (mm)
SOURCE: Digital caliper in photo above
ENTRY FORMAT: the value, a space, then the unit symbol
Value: 122.28 mm
